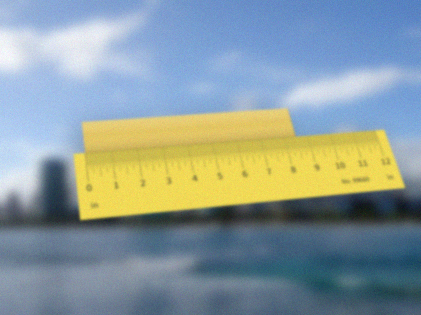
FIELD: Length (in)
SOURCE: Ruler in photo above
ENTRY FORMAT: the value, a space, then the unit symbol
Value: 8.5 in
